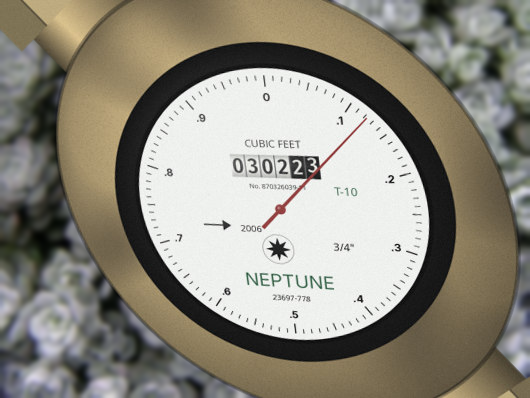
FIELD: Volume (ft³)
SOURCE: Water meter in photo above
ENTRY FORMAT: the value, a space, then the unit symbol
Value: 30223.12 ft³
